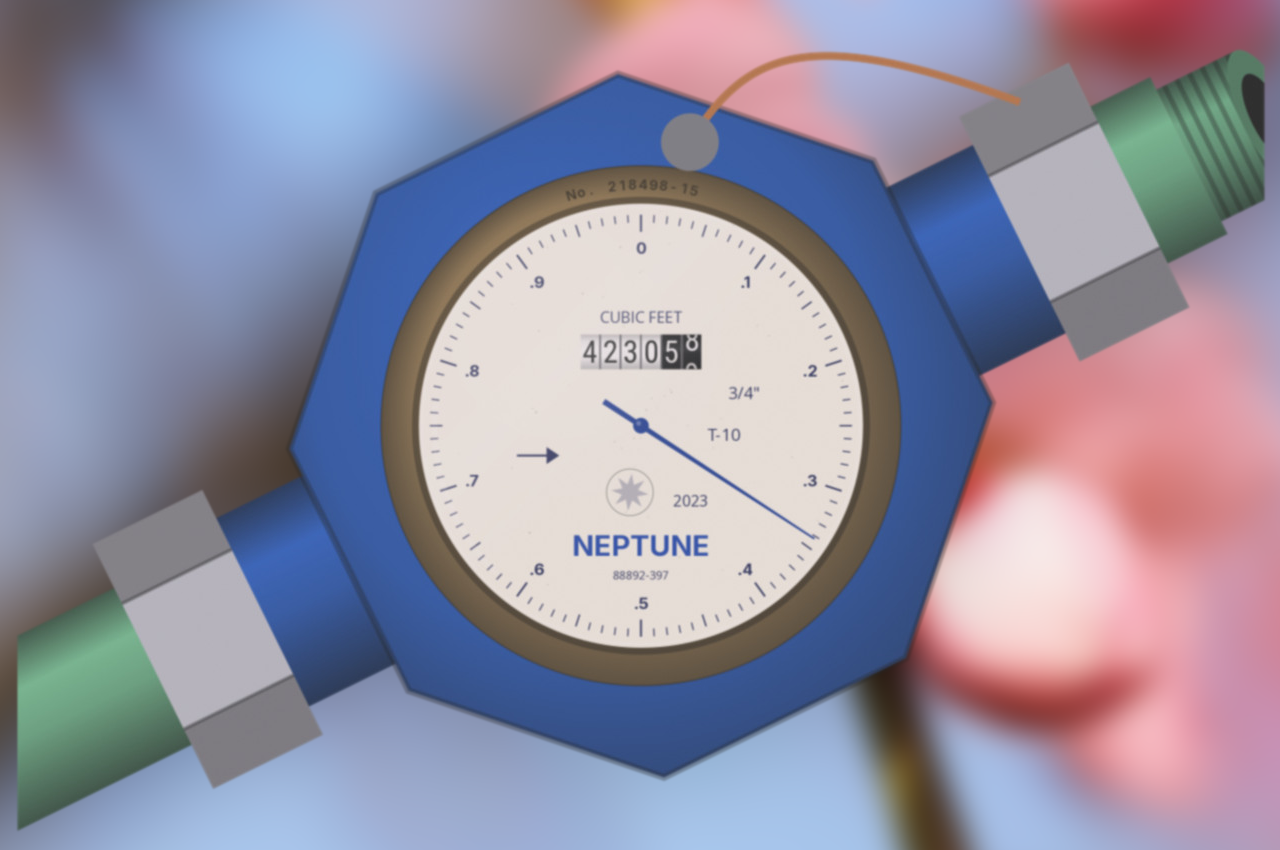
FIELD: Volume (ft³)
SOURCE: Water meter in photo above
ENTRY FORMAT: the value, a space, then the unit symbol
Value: 423058.34 ft³
